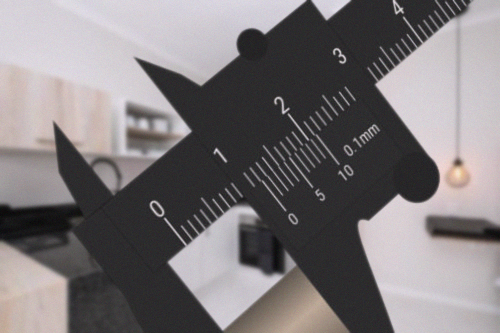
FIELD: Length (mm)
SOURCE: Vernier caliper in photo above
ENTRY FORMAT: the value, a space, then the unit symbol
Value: 12.2 mm
